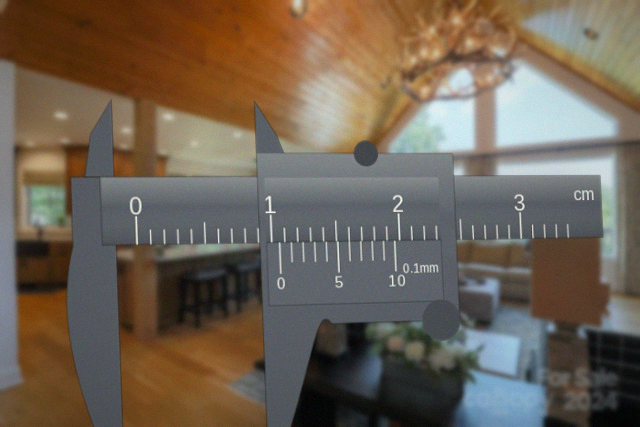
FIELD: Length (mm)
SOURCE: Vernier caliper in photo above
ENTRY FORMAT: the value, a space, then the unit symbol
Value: 10.6 mm
